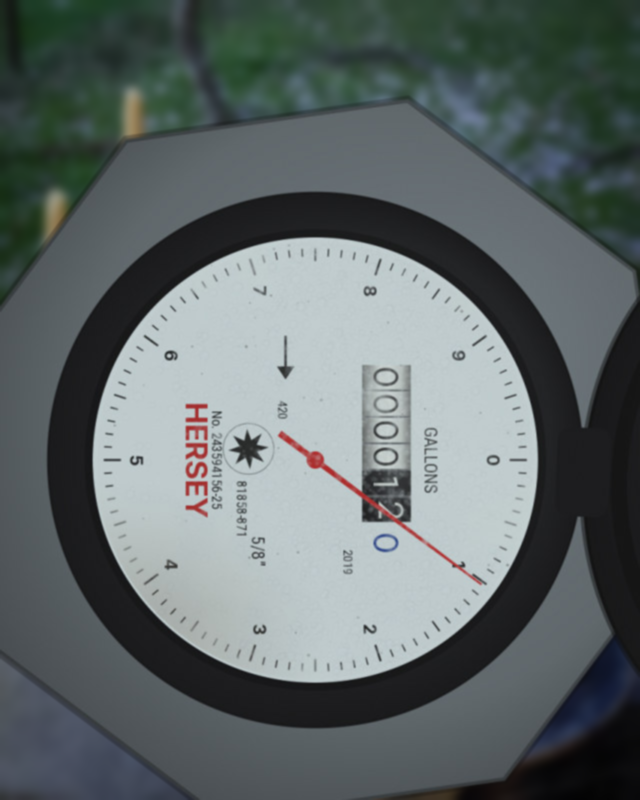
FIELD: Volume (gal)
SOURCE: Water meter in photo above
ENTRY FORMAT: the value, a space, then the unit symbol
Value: 121.0 gal
